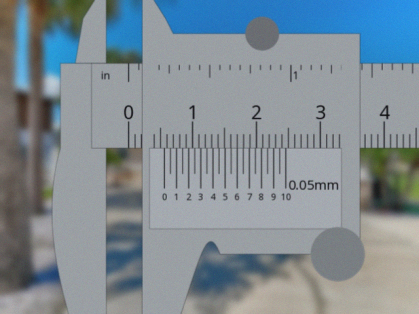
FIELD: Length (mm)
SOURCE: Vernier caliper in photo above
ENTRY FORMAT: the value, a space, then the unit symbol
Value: 5.6 mm
